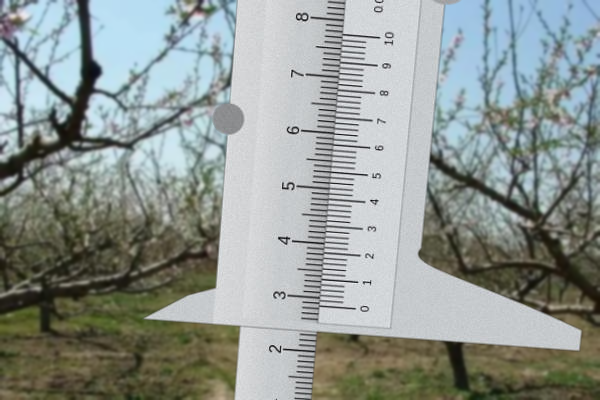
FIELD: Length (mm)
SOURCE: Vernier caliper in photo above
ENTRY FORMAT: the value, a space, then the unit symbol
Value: 28.5 mm
